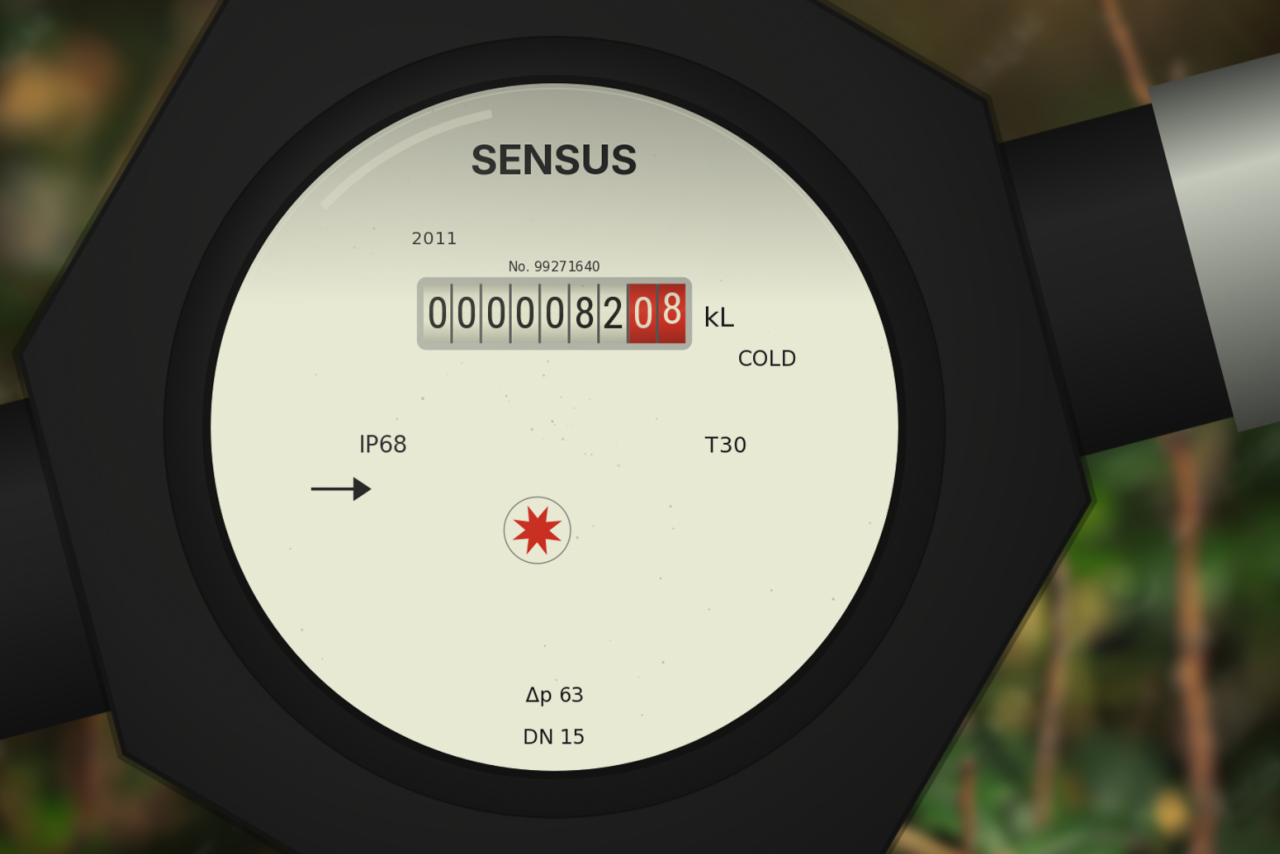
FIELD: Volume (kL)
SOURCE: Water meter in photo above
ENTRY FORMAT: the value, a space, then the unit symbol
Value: 82.08 kL
